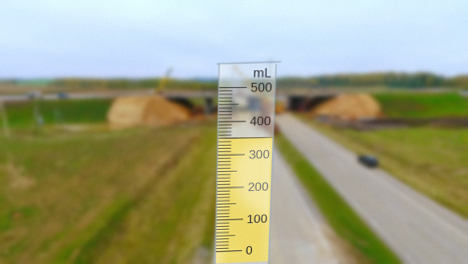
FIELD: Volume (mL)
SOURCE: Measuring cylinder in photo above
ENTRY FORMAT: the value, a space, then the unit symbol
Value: 350 mL
